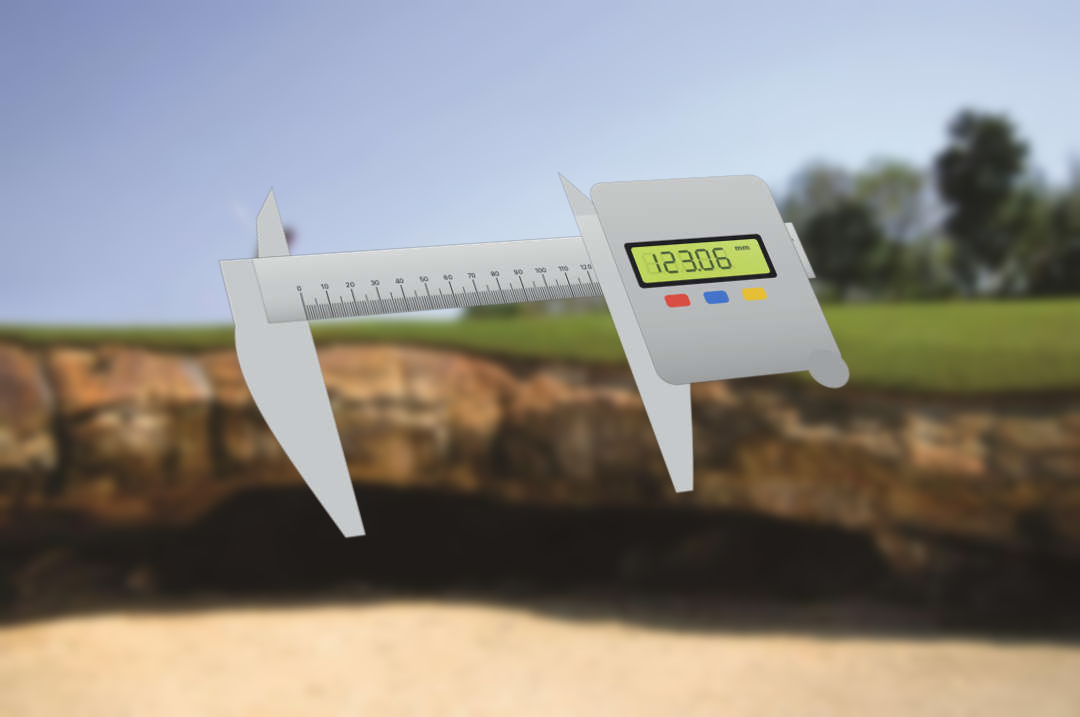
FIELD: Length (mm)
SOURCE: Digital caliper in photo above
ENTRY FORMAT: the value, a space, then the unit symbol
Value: 123.06 mm
